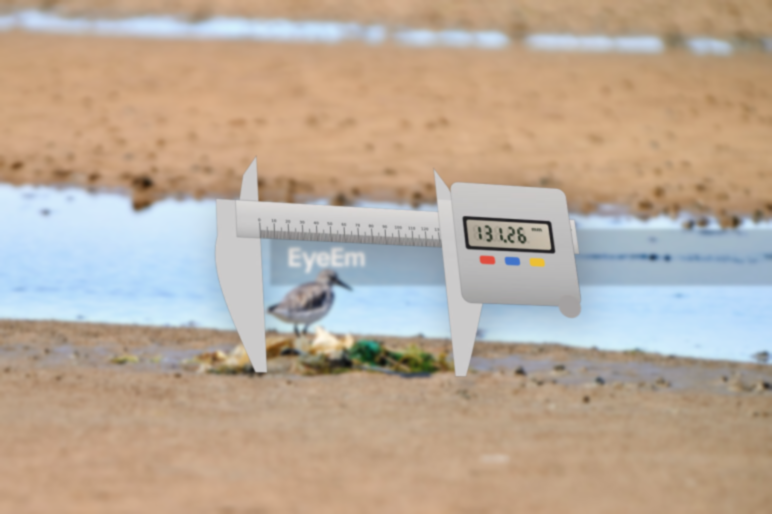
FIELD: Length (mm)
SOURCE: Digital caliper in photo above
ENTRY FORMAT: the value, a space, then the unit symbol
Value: 131.26 mm
